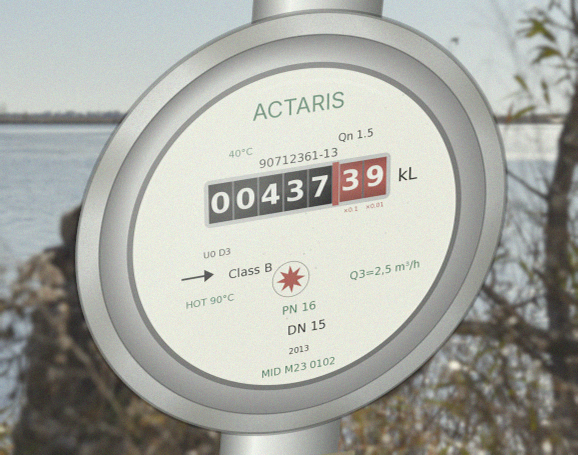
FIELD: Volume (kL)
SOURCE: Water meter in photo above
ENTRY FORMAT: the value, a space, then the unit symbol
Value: 437.39 kL
